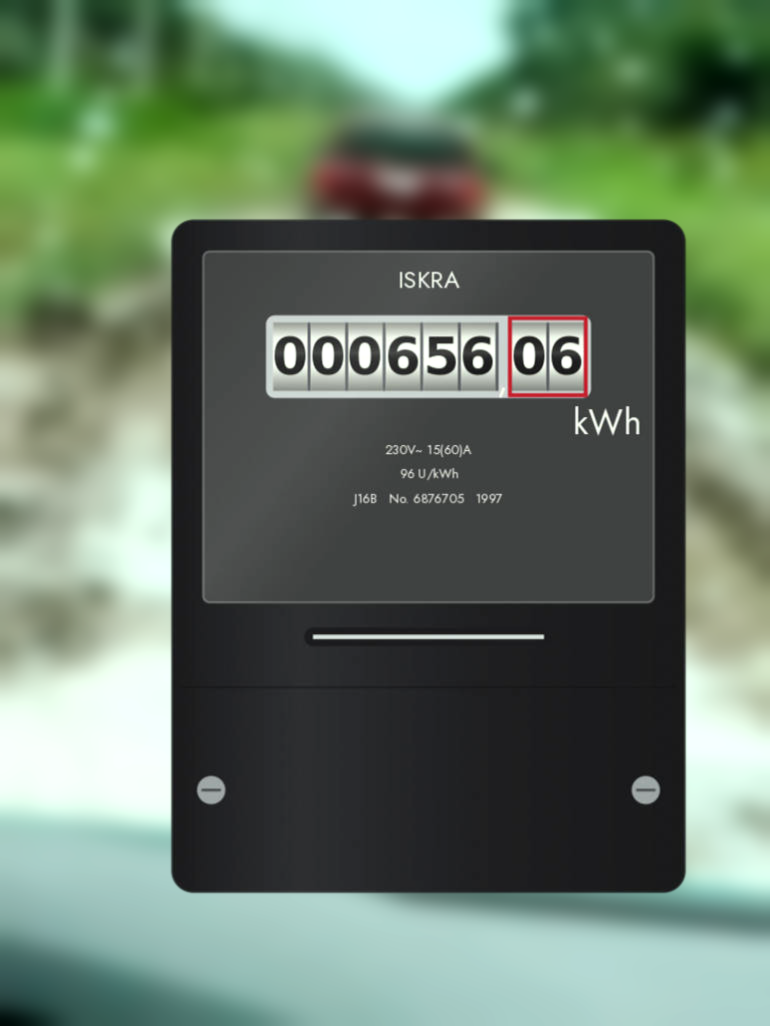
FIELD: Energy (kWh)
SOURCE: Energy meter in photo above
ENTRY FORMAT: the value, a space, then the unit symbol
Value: 656.06 kWh
